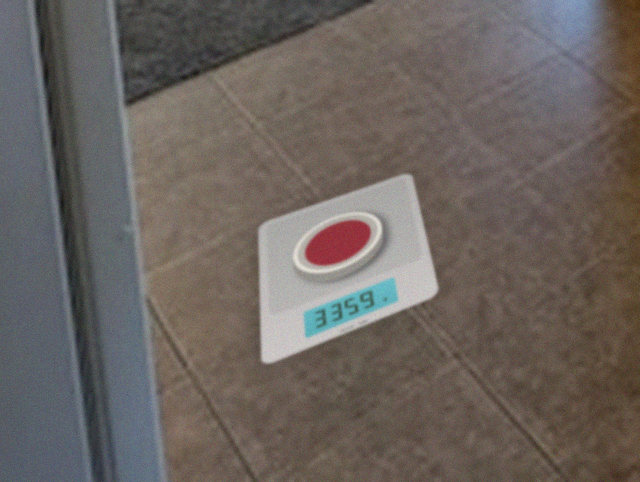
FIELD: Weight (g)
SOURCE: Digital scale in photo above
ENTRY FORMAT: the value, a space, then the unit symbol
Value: 3359 g
